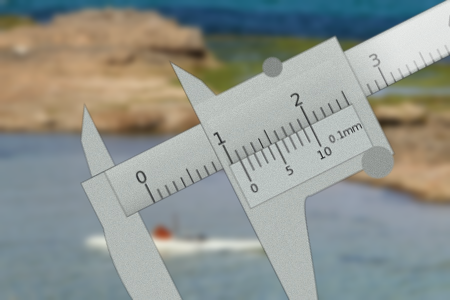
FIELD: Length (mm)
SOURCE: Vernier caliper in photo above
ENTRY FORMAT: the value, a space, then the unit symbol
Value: 11.0 mm
